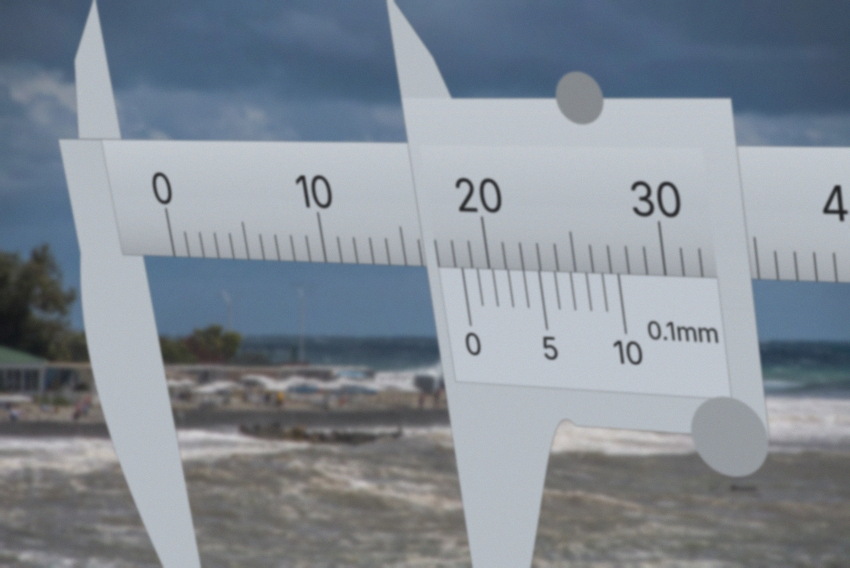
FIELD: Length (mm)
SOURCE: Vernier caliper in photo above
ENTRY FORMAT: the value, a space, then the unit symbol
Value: 18.4 mm
